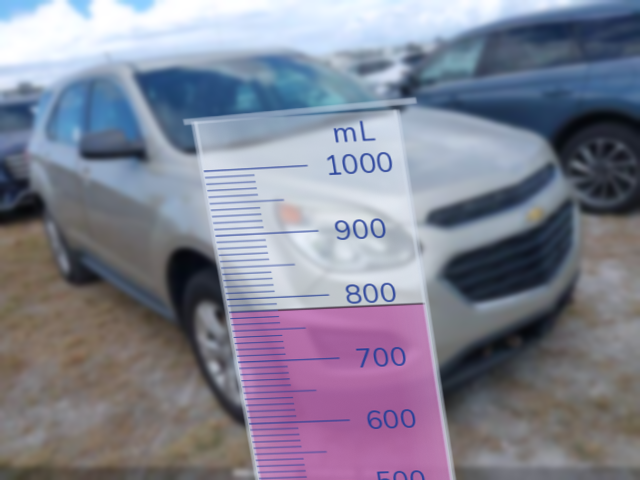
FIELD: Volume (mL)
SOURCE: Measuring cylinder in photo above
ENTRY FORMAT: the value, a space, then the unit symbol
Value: 780 mL
